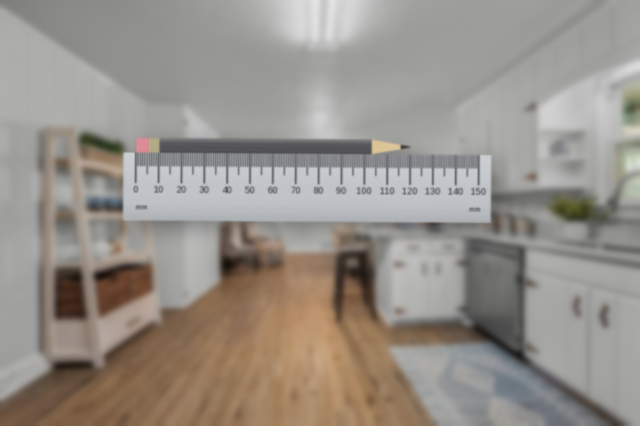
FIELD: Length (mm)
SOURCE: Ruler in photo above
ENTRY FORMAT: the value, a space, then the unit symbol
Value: 120 mm
